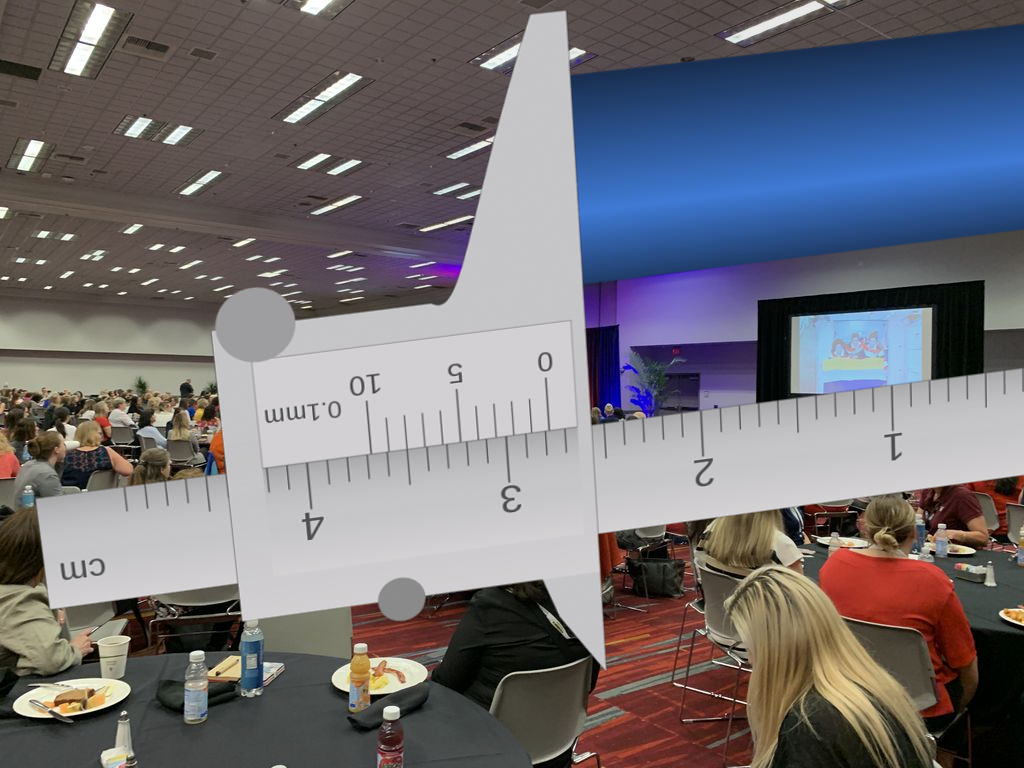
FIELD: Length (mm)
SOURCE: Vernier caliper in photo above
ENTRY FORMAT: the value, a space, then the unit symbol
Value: 27.8 mm
